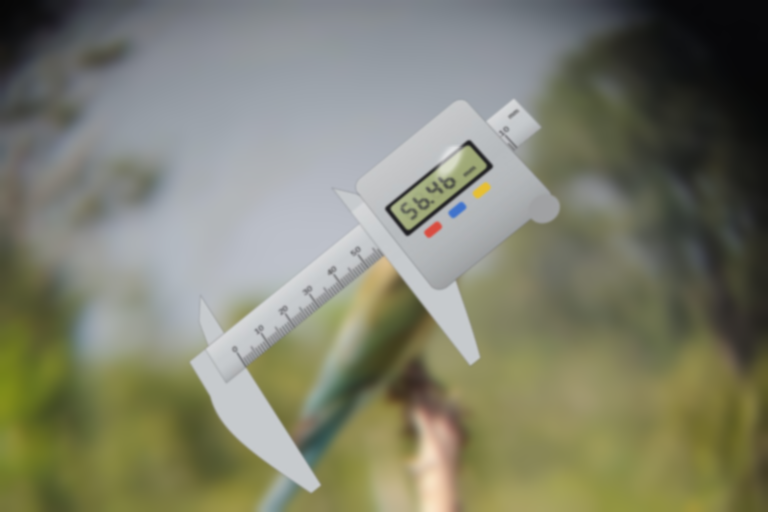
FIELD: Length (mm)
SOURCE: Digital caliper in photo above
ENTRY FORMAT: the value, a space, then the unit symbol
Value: 56.46 mm
